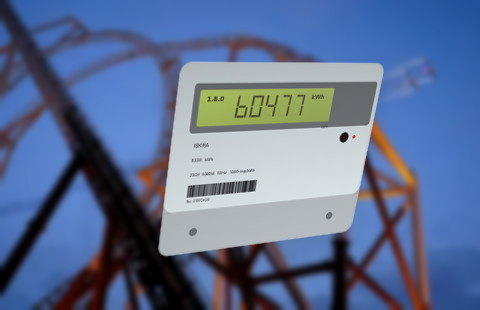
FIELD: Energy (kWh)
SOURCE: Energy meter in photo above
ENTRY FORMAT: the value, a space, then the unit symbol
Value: 60477 kWh
